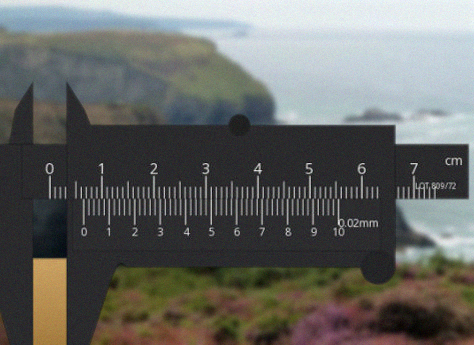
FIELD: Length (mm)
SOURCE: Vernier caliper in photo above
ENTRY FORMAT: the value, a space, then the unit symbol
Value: 6.5 mm
